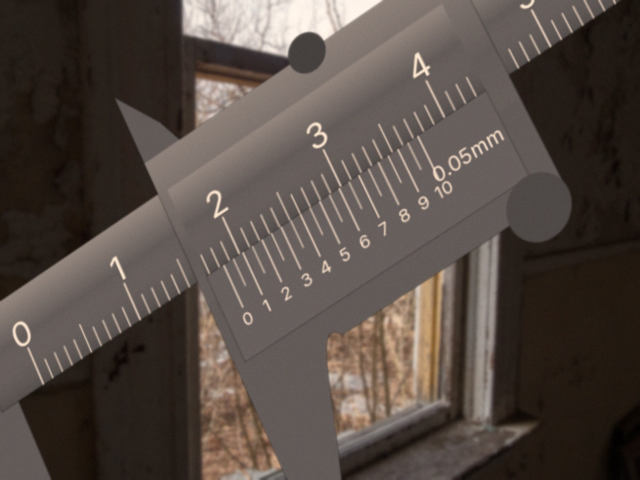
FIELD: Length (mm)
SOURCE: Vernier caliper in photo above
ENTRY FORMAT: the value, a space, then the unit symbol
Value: 18.4 mm
